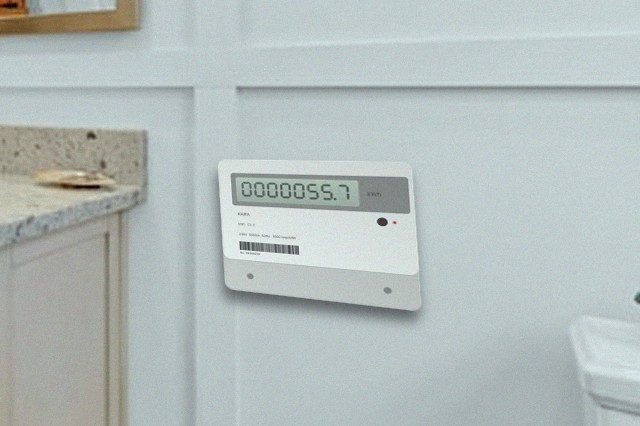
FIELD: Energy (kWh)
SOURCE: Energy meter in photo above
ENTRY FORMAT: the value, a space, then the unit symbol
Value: 55.7 kWh
